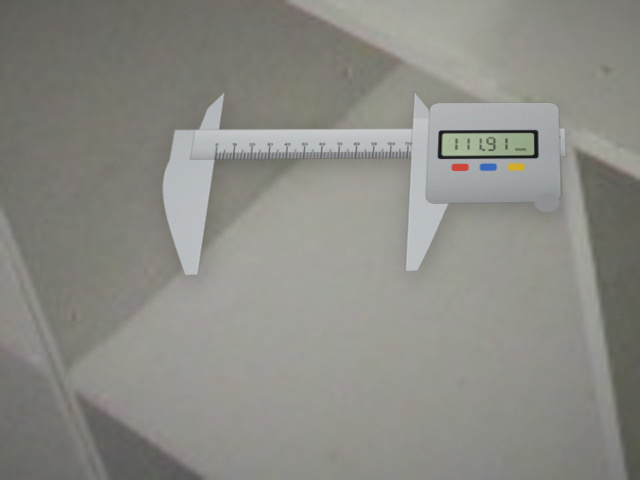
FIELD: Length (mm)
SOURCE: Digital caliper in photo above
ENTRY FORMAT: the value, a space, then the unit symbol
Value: 111.91 mm
